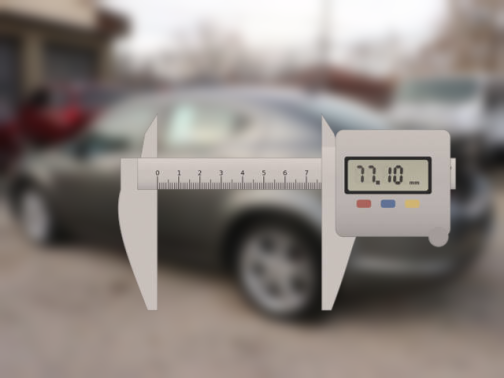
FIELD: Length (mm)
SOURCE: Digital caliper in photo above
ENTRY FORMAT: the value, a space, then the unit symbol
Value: 77.10 mm
